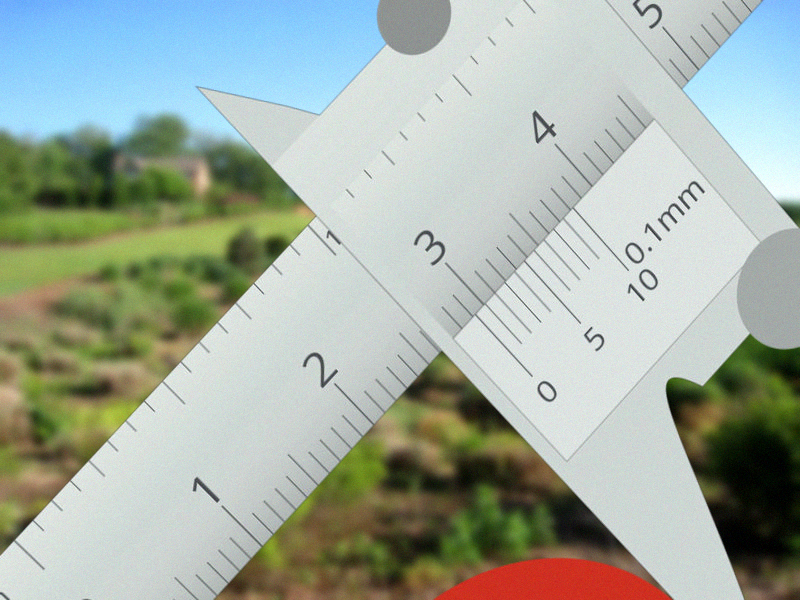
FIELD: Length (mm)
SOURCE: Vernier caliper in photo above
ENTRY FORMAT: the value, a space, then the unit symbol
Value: 29.2 mm
